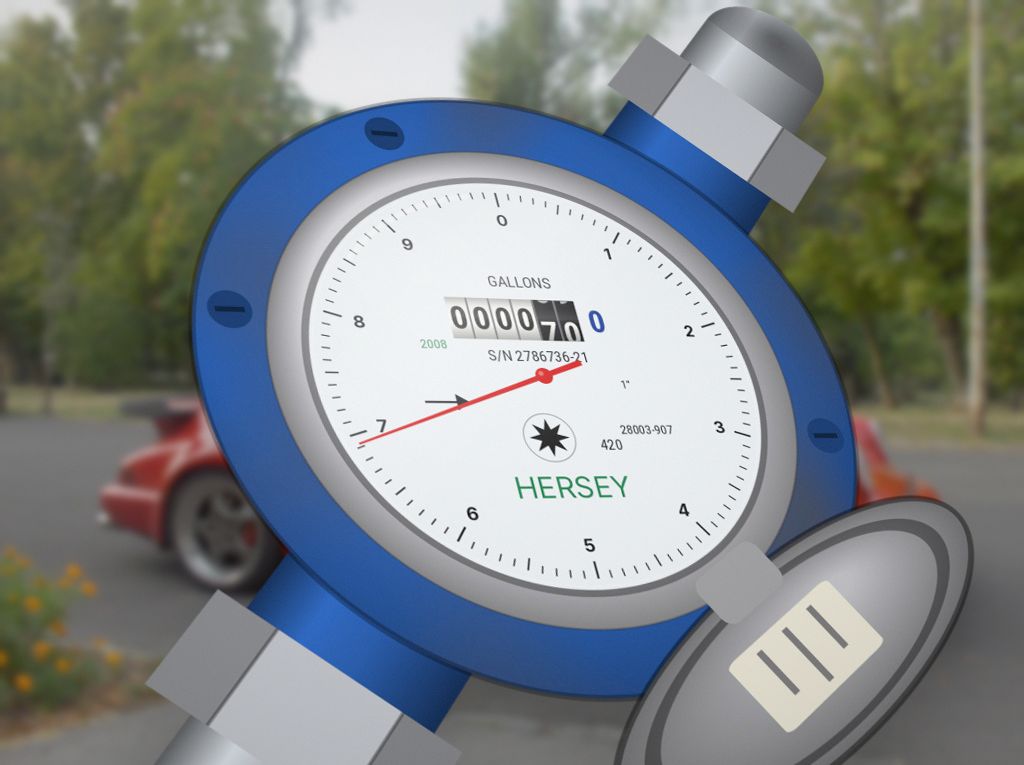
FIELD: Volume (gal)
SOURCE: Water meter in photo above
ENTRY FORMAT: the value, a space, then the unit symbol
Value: 696.9 gal
